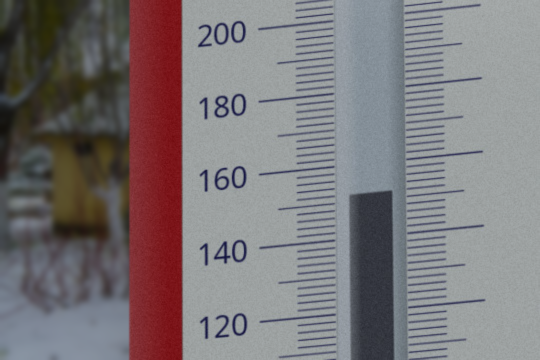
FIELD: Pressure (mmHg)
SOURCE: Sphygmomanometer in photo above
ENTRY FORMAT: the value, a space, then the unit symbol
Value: 152 mmHg
